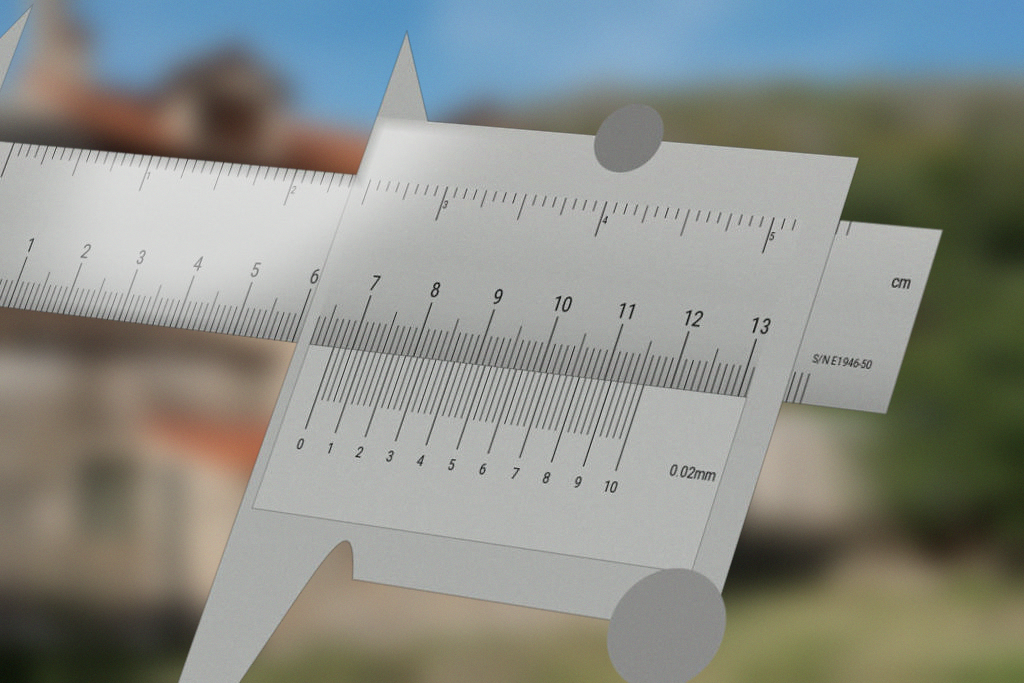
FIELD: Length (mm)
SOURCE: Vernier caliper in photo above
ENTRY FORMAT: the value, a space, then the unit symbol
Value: 67.0 mm
